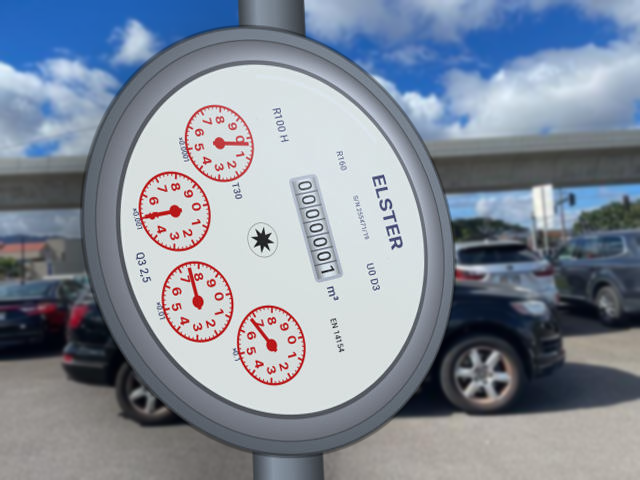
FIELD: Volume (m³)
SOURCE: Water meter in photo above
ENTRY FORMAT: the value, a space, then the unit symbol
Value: 1.6750 m³
